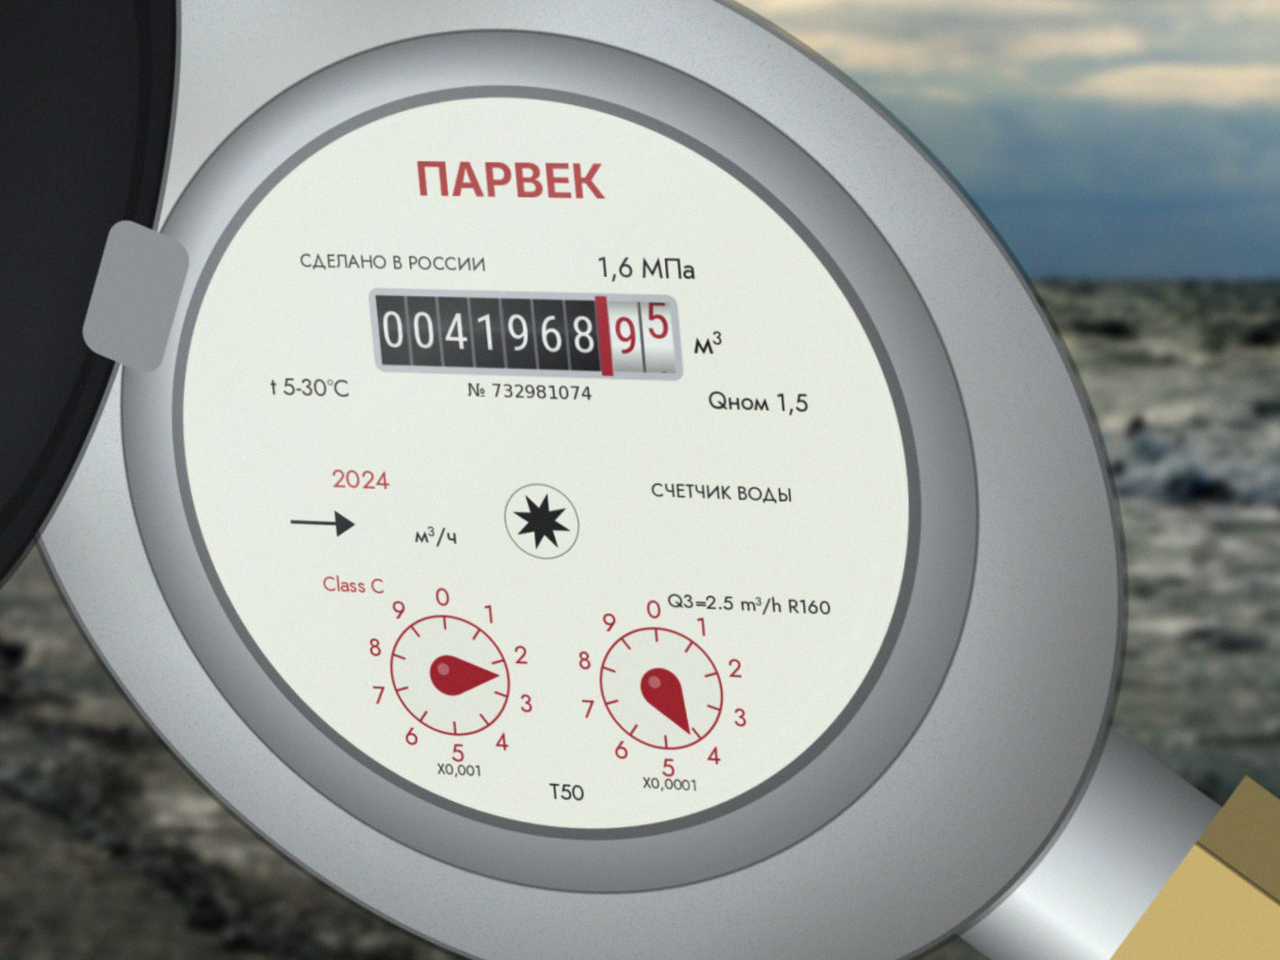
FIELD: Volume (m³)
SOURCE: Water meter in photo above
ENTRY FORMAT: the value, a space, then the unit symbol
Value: 41968.9524 m³
